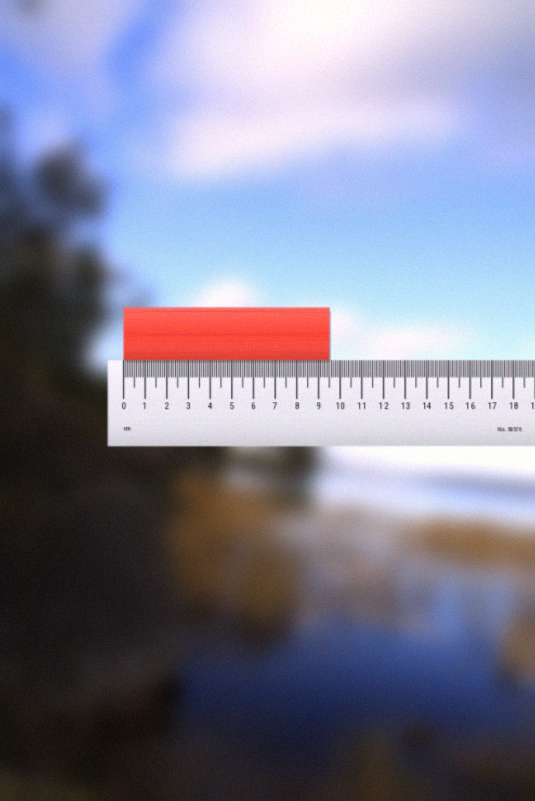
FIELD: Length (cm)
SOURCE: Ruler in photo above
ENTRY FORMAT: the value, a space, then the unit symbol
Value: 9.5 cm
